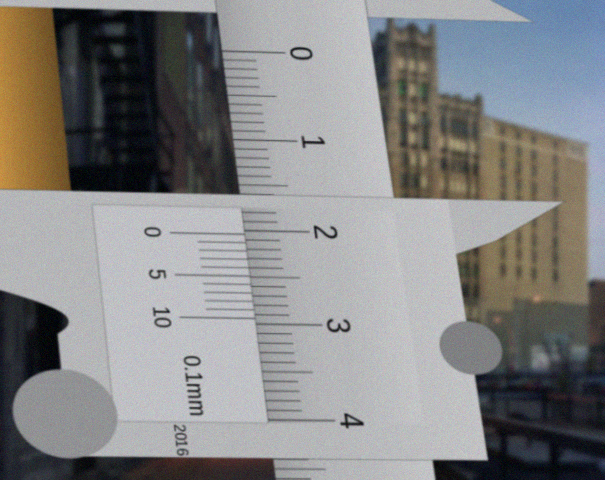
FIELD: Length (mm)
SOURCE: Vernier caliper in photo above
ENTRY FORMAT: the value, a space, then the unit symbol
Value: 20.4 mm
